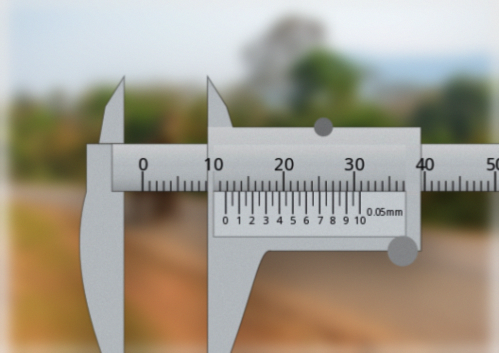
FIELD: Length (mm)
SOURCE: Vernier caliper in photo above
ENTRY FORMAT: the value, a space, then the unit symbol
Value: 11.8 mm
